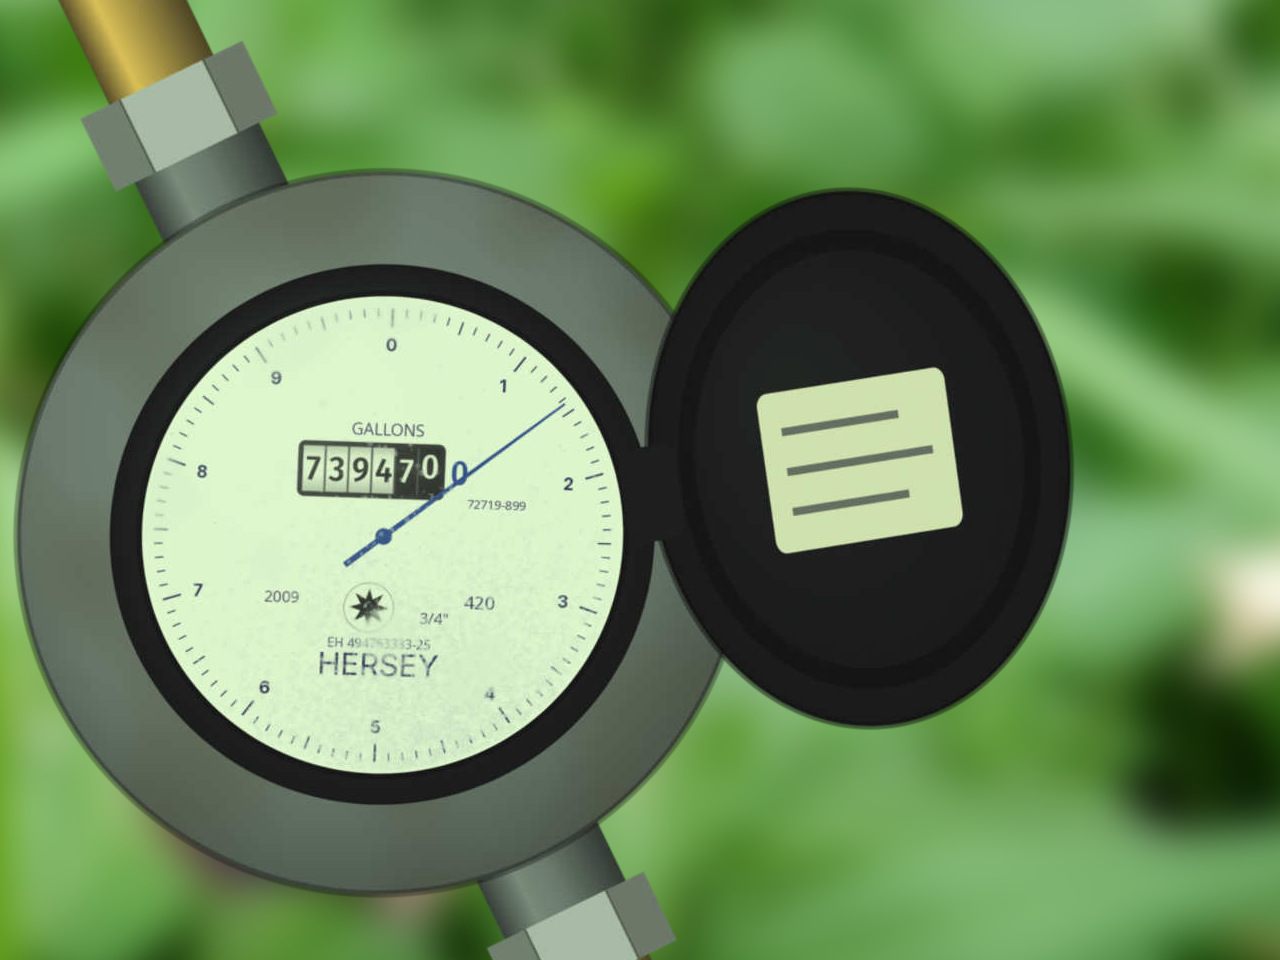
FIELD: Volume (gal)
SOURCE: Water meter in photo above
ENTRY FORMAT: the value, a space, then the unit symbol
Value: 7394701.4 gal
